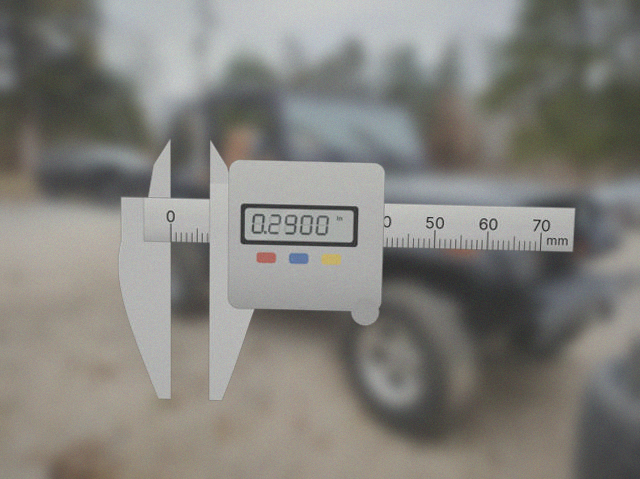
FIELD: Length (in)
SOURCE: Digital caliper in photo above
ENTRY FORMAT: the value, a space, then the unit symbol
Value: 0.2900 in
